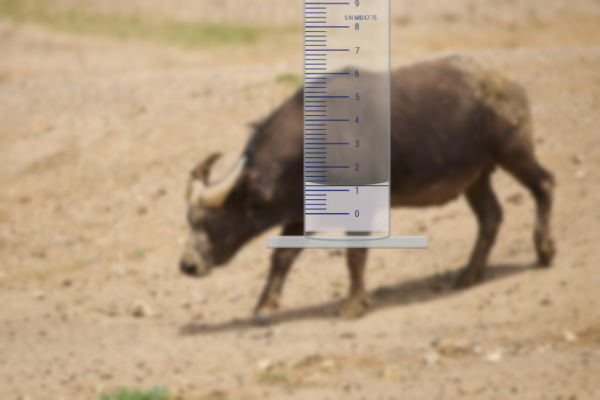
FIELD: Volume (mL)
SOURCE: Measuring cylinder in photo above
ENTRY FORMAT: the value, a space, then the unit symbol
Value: 1.2 mL
